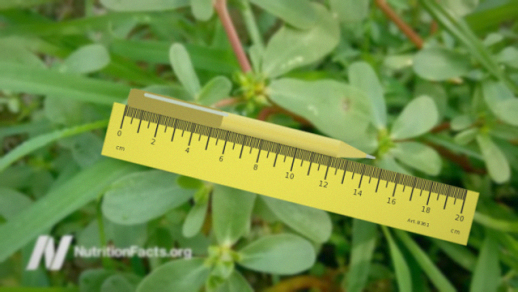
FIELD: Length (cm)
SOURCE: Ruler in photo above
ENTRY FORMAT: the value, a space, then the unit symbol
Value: 14.5 cm
